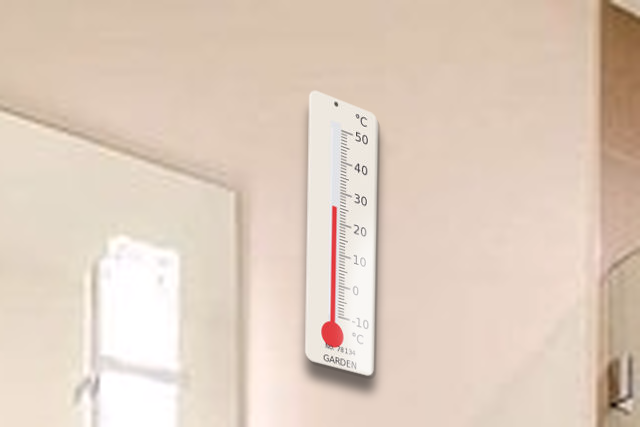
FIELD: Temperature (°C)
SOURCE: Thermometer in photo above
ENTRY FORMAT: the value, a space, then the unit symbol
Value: 25 °C
